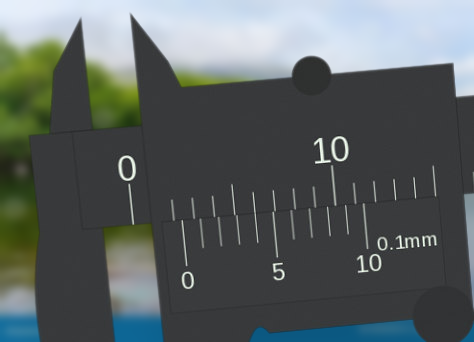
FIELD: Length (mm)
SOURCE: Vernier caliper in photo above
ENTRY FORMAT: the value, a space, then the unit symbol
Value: 2.4 mm
